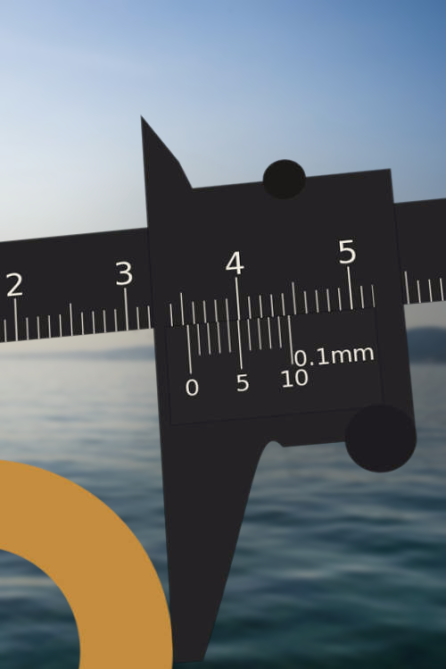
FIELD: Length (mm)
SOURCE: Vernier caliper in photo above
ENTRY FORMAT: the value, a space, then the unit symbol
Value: 35.4 mm
